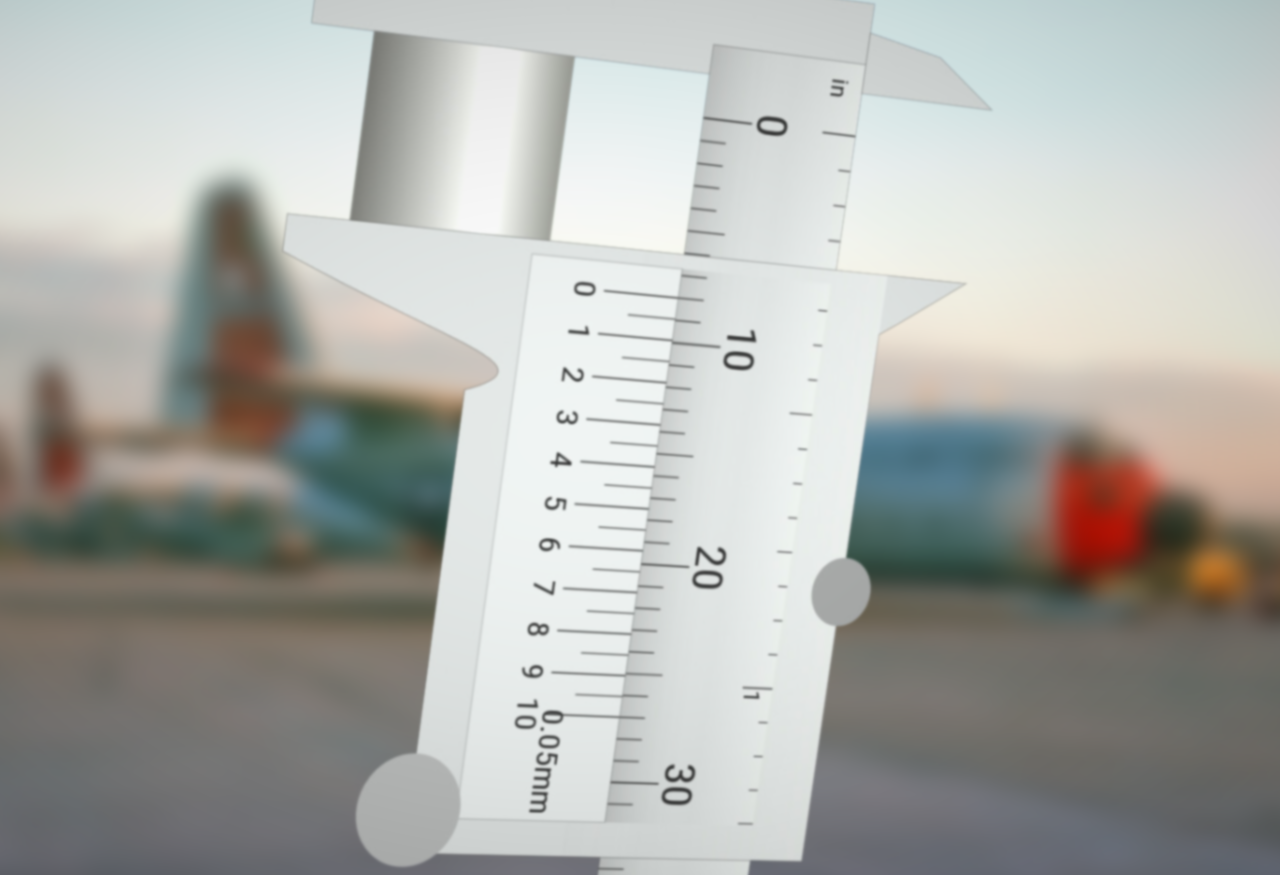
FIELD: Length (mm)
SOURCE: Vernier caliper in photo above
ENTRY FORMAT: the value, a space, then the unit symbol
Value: 8.0 mm
